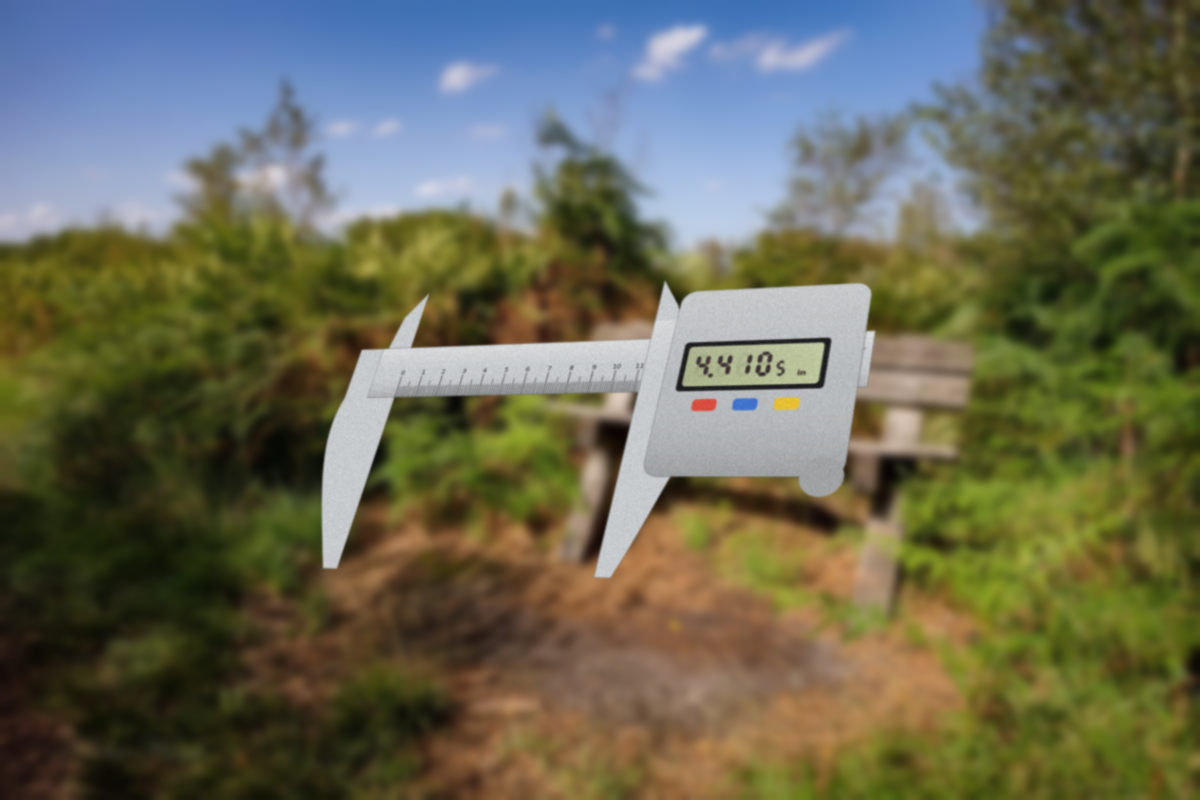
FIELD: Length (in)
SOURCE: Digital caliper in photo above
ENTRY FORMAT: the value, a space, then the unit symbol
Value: 4.4105 in
